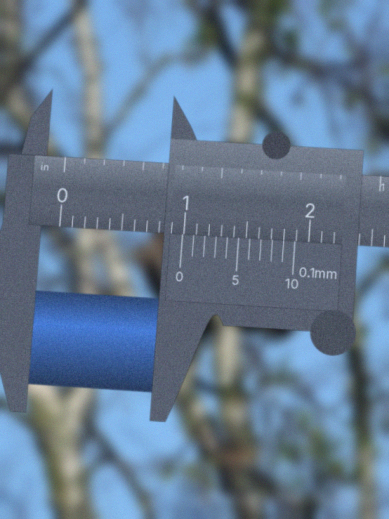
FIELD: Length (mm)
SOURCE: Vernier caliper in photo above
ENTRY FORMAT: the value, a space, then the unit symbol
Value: 9.9 mm
